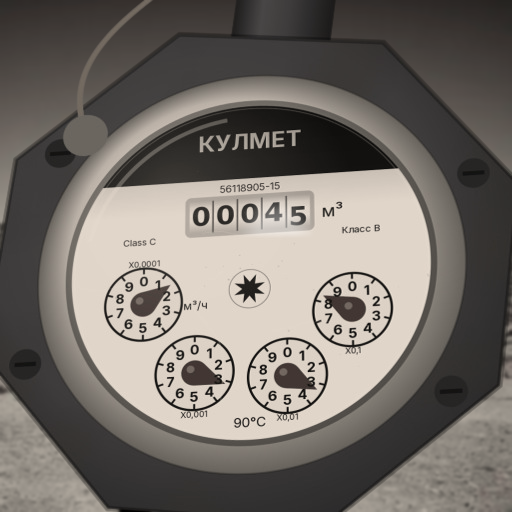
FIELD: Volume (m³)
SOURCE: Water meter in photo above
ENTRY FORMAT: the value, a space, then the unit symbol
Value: 44.8331 m³
